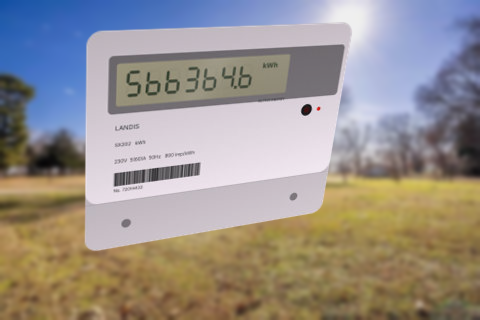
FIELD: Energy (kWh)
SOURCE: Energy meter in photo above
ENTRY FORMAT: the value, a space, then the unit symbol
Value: 566364.6 kWh
